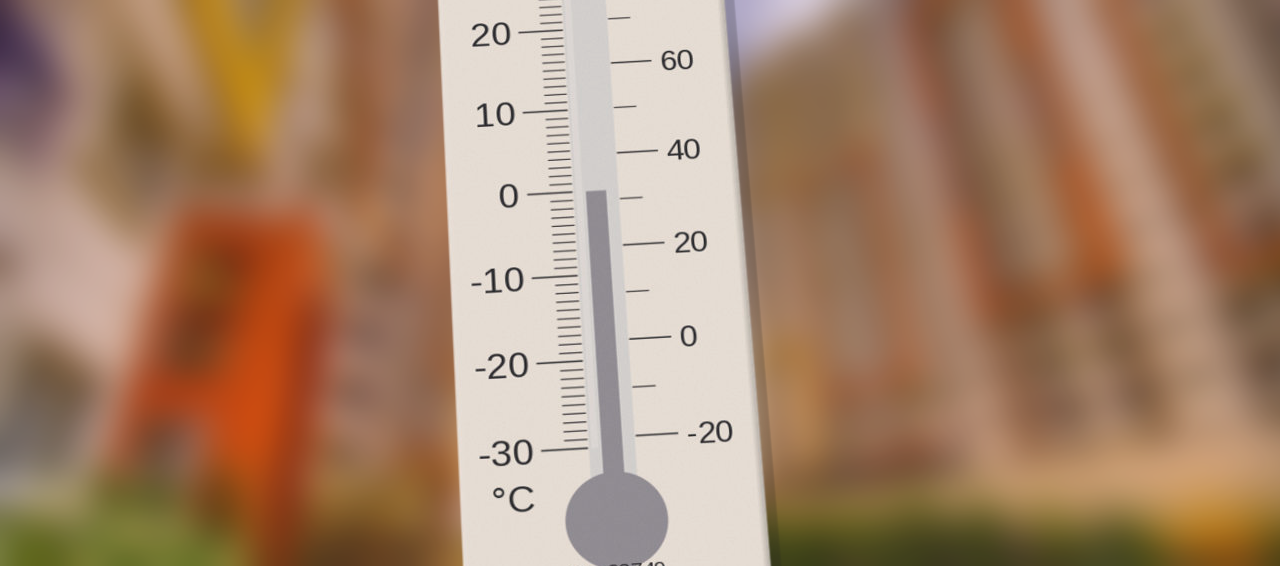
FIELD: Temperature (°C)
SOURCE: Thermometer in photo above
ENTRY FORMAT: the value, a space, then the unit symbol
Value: 0 °C
